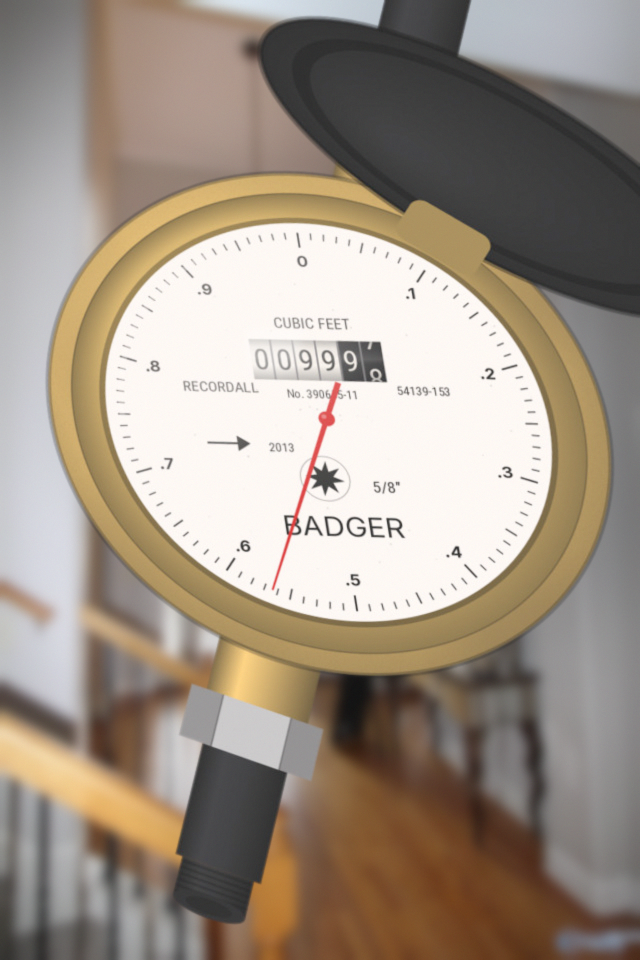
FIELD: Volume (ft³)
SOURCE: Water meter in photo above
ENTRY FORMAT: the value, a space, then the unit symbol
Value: 9997.56 ft³
